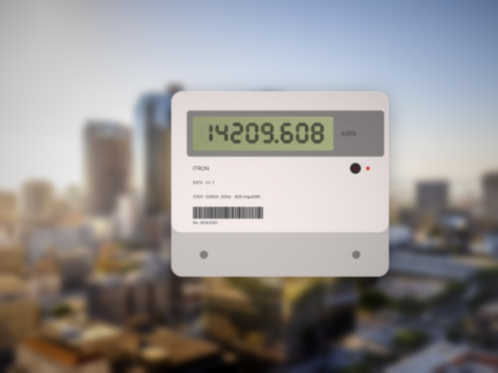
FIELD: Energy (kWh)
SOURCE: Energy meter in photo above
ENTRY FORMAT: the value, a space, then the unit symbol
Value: 14209.608 kWh
